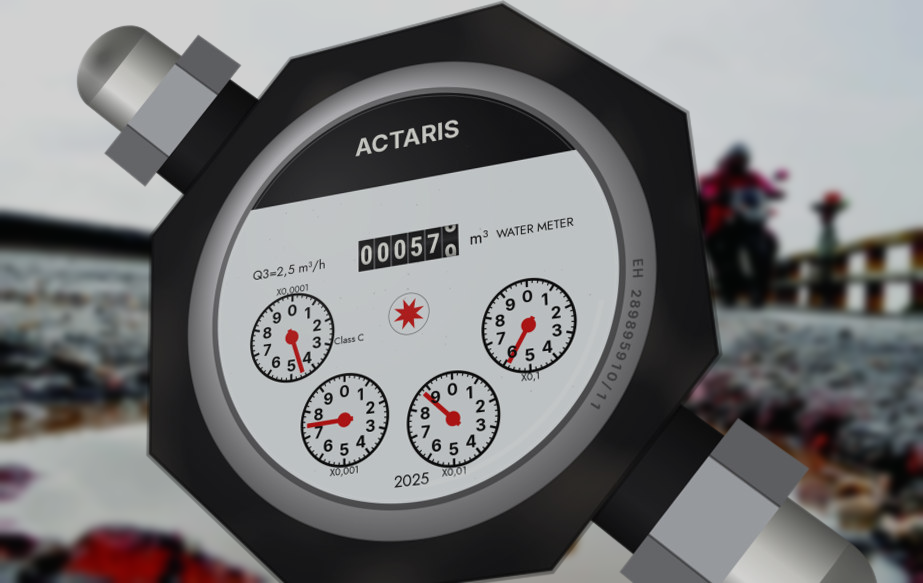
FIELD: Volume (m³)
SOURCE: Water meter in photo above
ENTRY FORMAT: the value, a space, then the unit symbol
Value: 578.5874 m³
